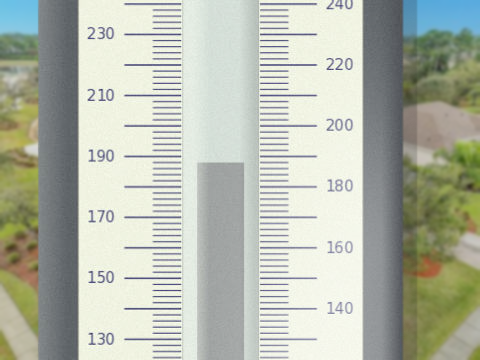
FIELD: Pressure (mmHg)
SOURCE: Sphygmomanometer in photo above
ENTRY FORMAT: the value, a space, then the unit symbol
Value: 188 mmHg
